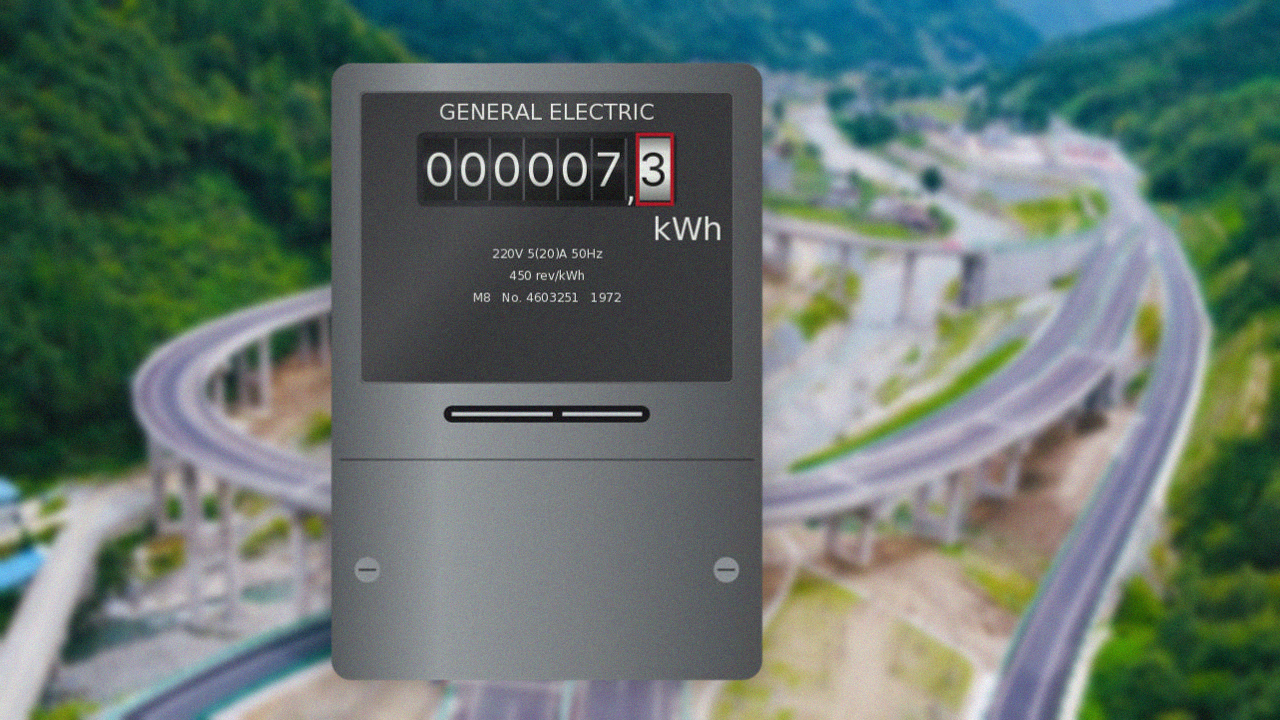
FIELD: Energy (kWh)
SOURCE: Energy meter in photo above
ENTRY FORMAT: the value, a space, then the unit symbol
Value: 7.3 kWh
